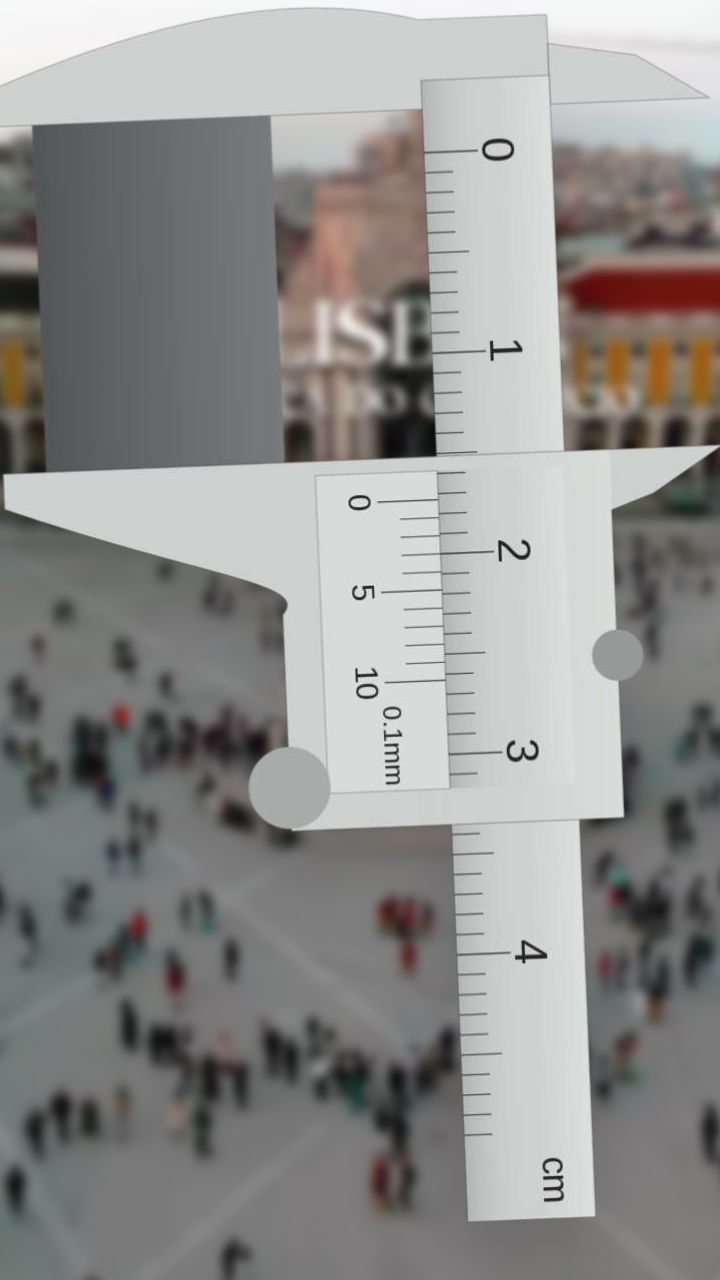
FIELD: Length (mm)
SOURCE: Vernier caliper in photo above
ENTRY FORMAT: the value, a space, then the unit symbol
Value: 17.3 mm
